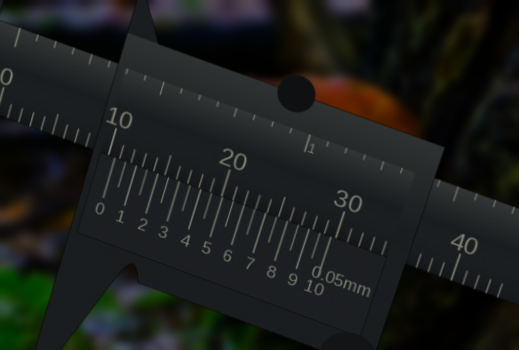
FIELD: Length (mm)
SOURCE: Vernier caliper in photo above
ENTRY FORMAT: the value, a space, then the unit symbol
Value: 10.6 mm
